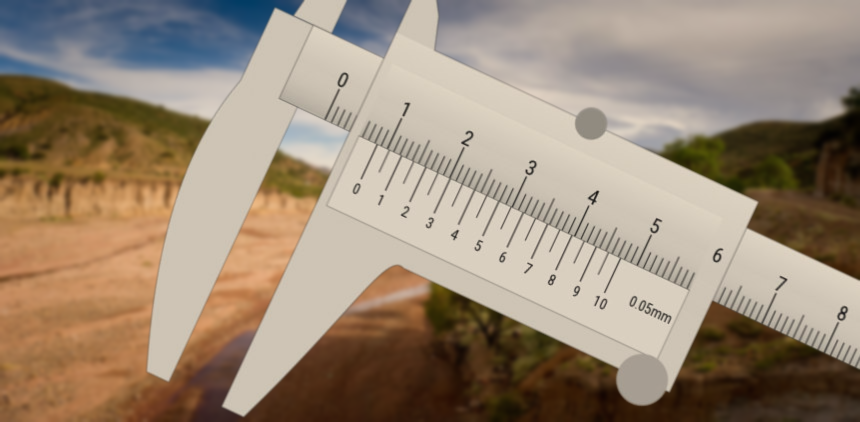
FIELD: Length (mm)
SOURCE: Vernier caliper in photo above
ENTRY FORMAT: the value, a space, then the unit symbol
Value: 8.4 mm
